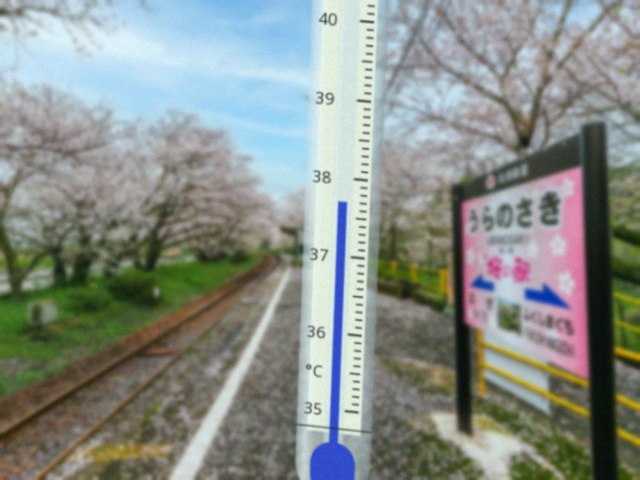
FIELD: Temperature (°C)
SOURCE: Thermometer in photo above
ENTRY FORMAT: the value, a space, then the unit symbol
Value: 37.7 °C
